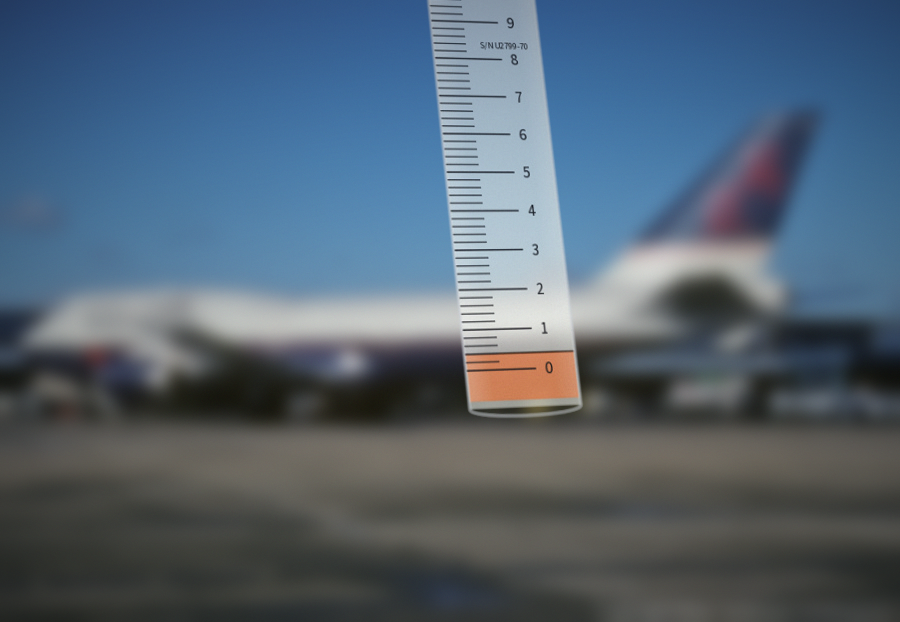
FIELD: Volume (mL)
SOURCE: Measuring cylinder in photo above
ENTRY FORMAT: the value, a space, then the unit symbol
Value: 0.4 mL
